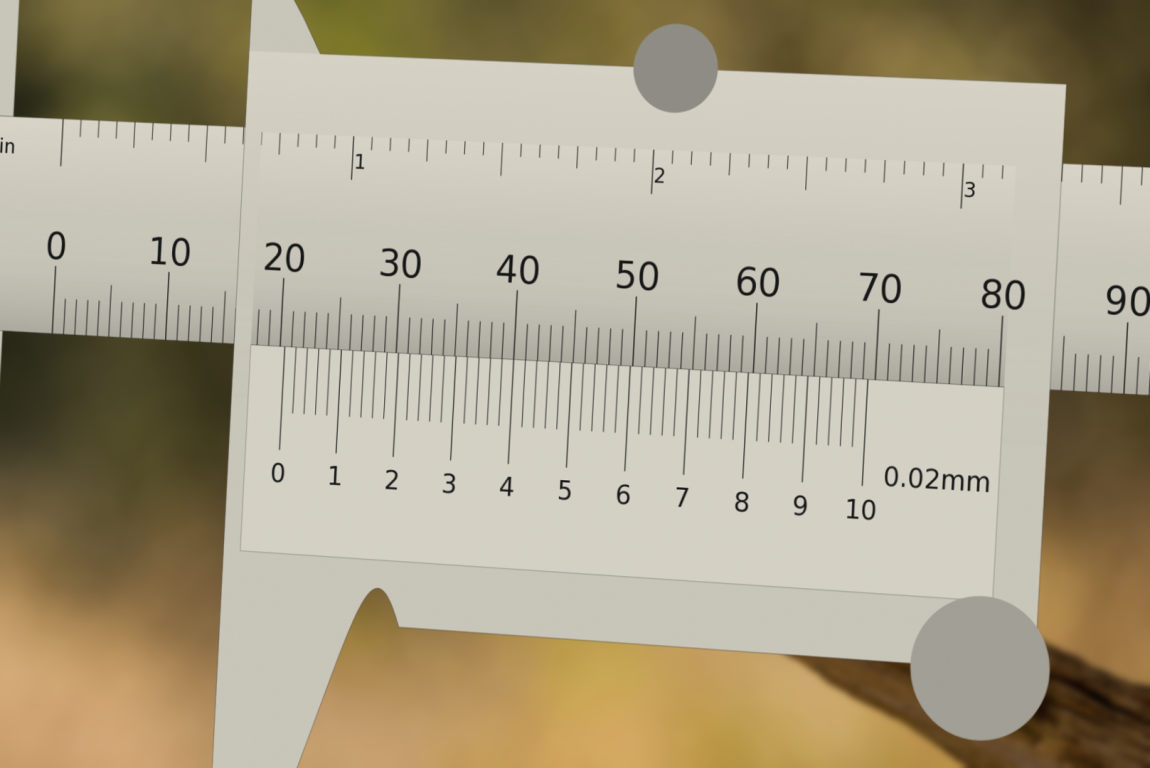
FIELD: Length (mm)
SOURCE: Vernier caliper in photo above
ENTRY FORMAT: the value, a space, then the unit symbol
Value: 20.4 mm
